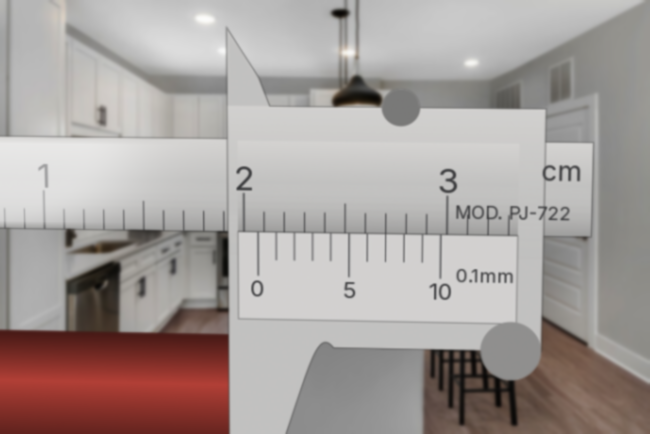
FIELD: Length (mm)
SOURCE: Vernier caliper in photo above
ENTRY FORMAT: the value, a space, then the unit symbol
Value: 20.7 mm
